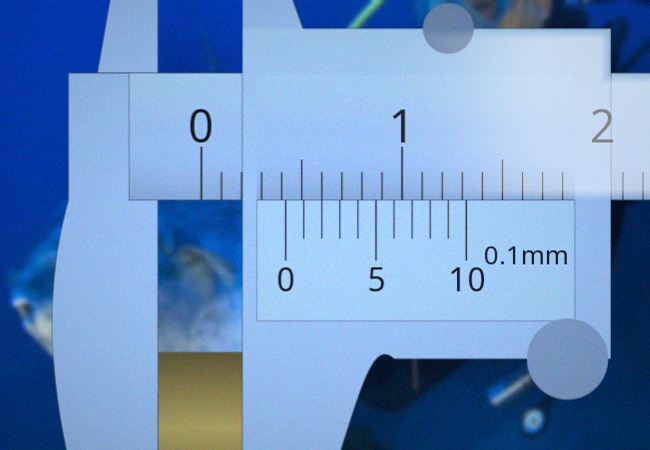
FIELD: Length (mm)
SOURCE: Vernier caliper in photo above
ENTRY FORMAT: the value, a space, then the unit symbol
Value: 4.2 mm
